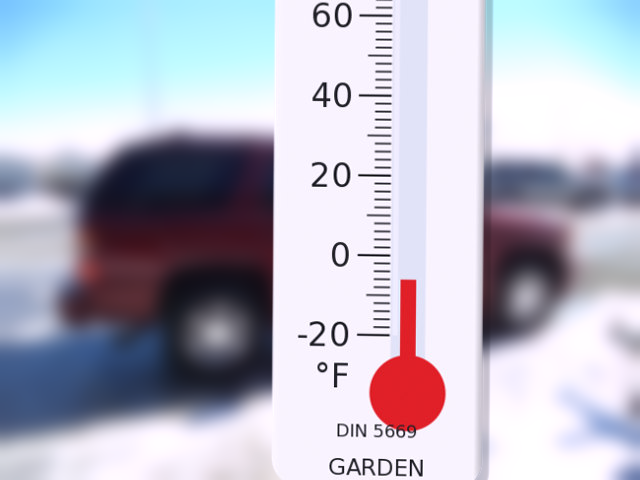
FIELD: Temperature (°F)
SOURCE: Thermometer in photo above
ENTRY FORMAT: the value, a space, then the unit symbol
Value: -6 °F
